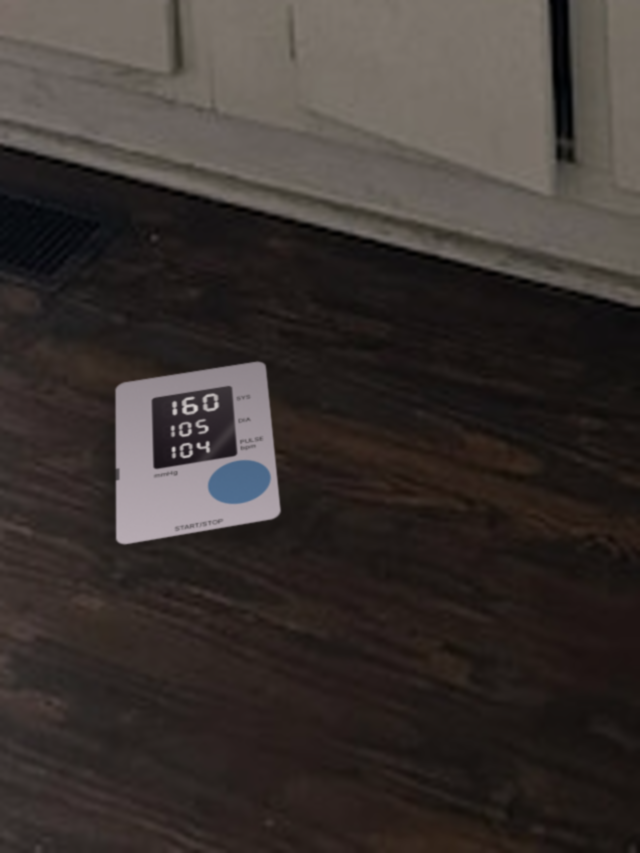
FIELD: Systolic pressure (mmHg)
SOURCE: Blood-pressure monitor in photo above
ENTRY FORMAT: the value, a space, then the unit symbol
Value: 160 mmHg
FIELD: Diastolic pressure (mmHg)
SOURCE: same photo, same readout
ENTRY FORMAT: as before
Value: 105 mmHg
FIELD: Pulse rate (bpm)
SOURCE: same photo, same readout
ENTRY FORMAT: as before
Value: 104 bpm
